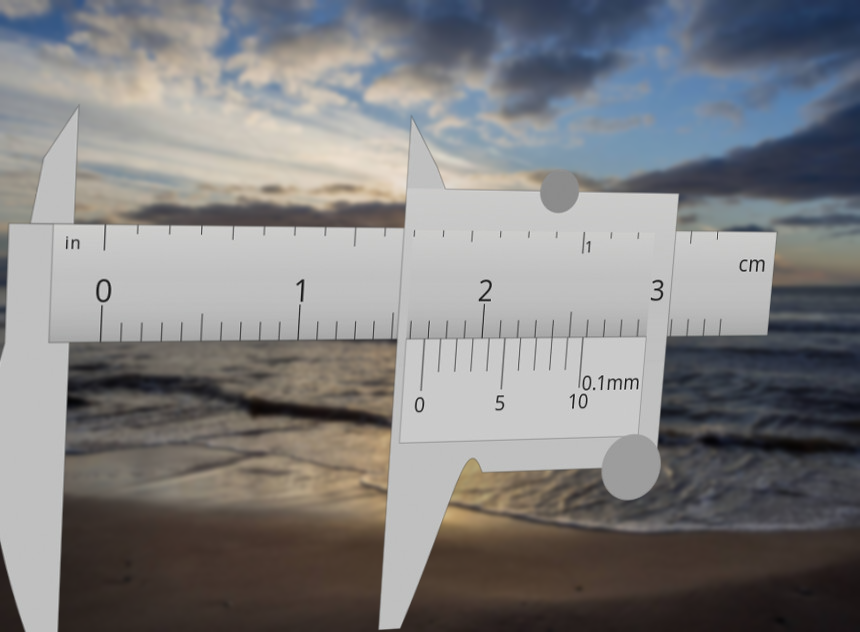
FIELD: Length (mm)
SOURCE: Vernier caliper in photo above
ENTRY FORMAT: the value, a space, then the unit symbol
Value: 16.8 mm
